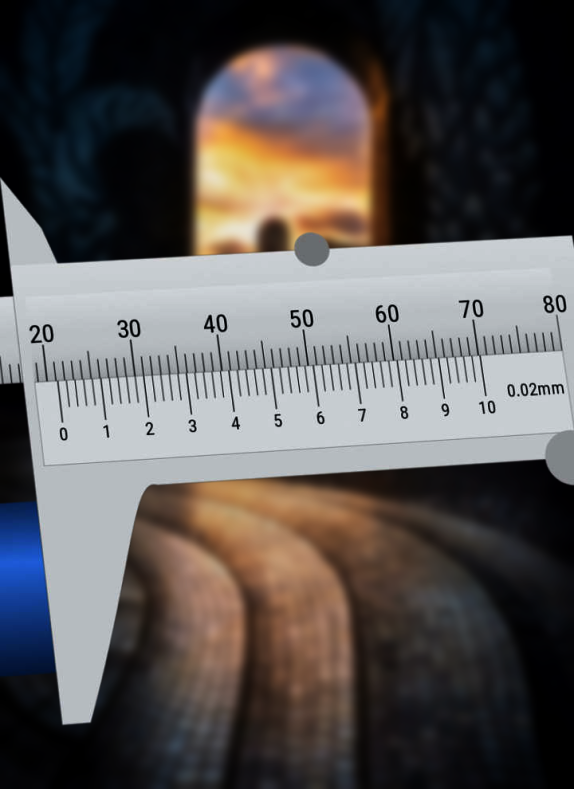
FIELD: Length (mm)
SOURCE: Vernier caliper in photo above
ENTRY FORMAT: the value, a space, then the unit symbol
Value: 21.2 mm
